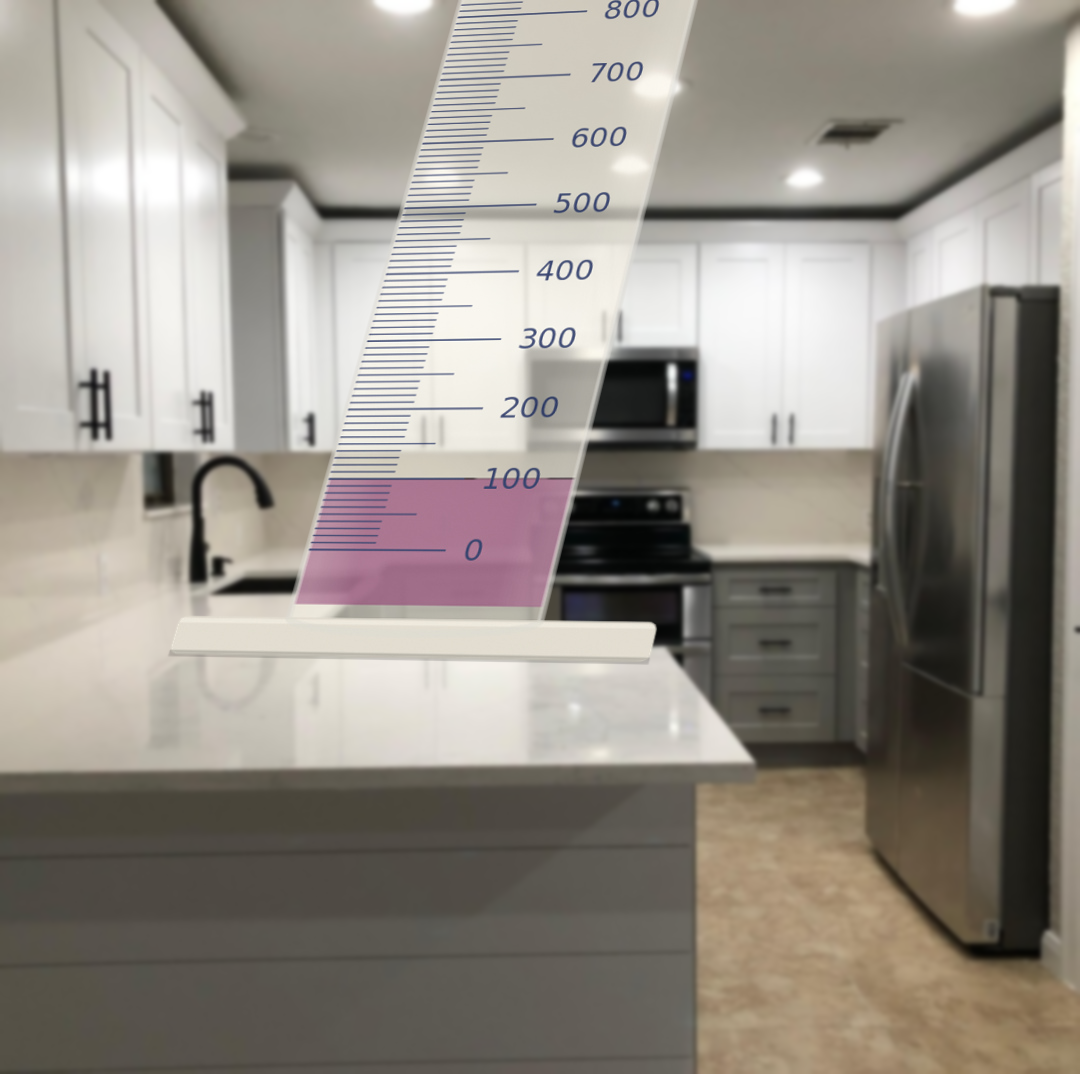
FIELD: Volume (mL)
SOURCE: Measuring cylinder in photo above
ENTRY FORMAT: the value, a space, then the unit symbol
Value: 100 mL
